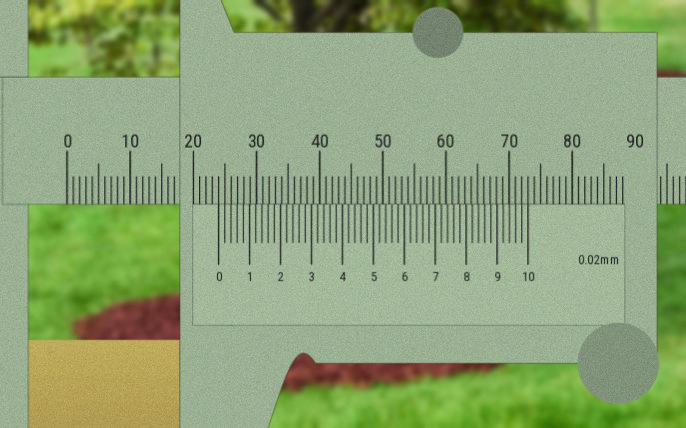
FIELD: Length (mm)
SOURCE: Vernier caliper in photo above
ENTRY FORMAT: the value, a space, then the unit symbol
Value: 24.0 mm
